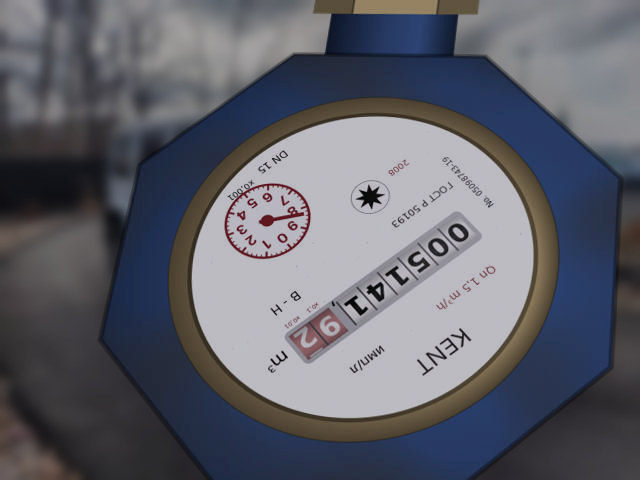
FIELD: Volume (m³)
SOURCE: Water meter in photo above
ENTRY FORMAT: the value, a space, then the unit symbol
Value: 5141.918 m³
